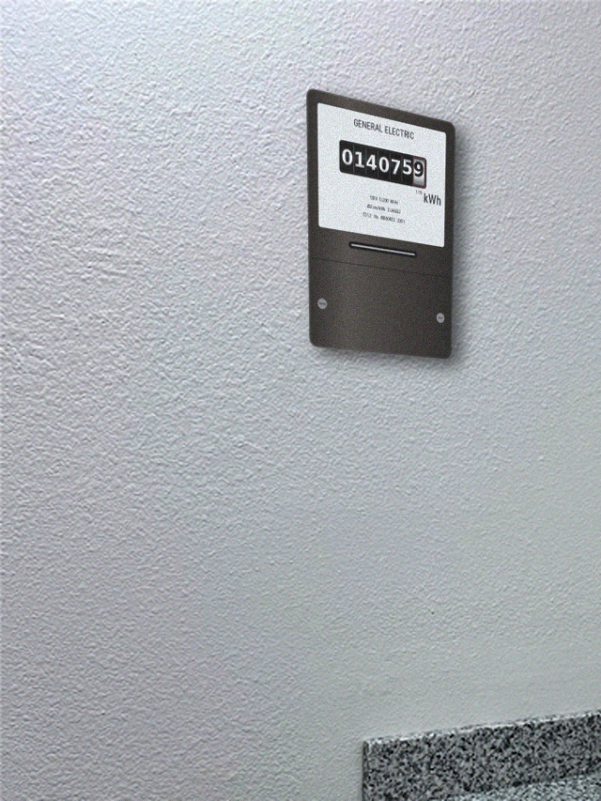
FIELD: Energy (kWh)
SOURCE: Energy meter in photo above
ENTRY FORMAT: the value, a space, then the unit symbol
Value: 14075.9 kWh
